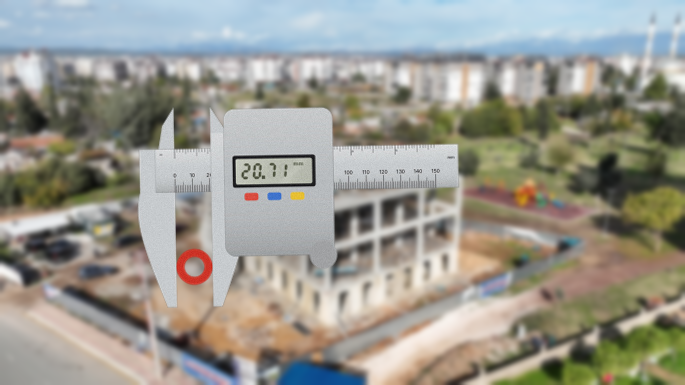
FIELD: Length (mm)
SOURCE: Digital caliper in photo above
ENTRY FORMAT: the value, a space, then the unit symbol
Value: 20.71 mm
